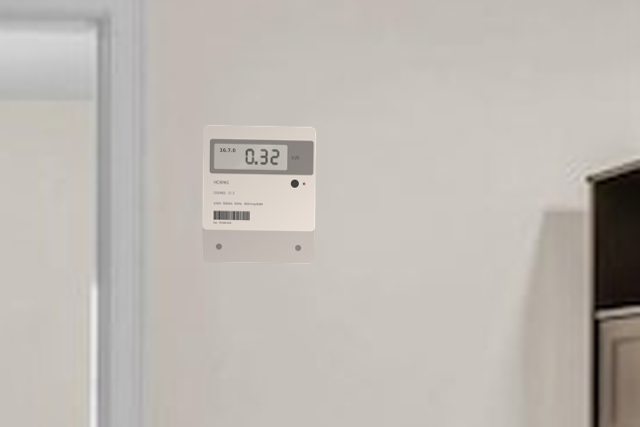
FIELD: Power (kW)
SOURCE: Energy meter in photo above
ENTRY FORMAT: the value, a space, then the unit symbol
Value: 0.32 kW
